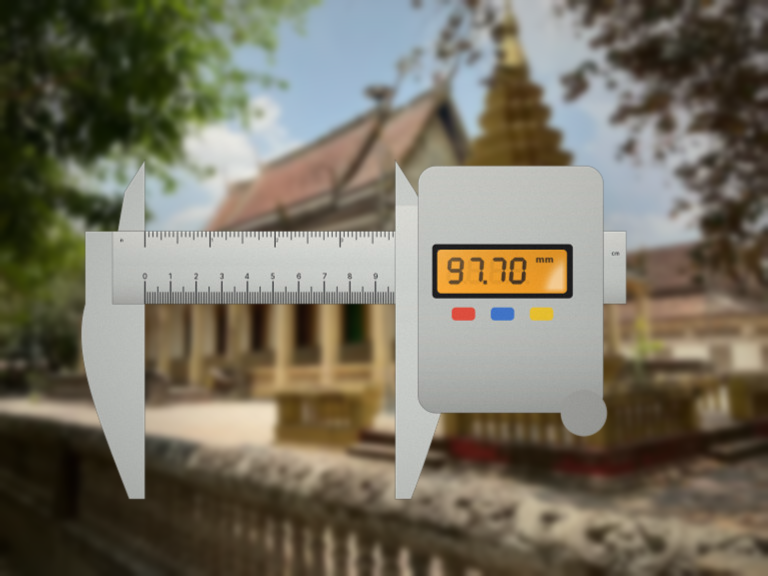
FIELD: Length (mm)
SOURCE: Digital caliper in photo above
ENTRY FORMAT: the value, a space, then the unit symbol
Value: 97.70 mm
